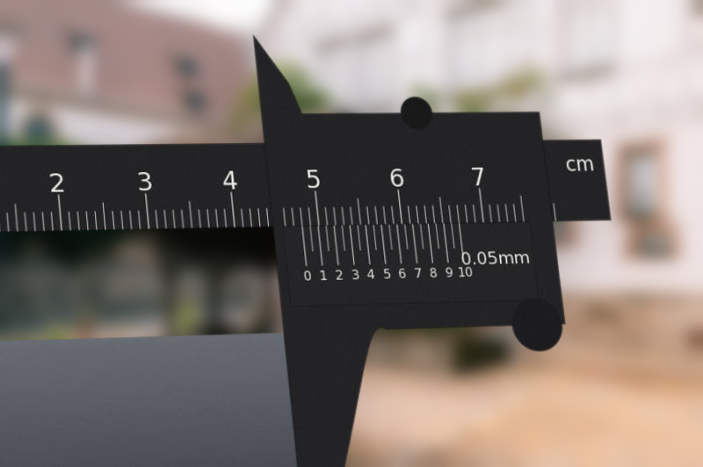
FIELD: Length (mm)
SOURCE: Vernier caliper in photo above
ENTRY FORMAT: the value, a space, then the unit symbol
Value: 48.0 mm
